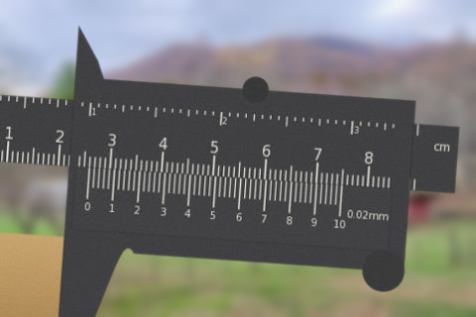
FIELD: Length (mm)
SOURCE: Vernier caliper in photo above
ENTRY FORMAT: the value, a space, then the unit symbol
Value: 26.0 mm
